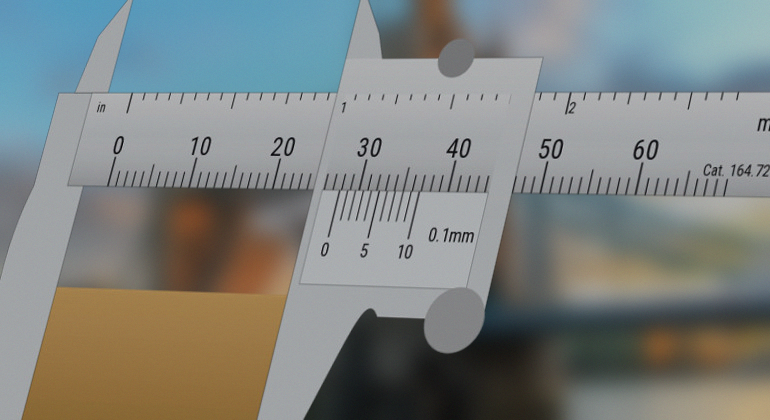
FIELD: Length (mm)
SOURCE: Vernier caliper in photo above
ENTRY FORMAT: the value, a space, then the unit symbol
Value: 27.8 mm
